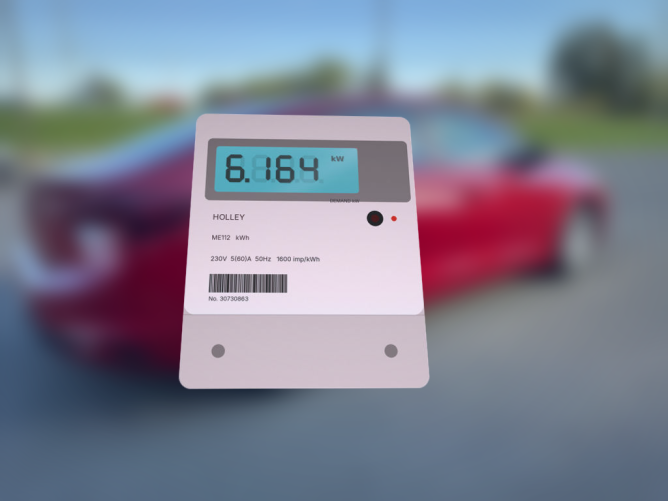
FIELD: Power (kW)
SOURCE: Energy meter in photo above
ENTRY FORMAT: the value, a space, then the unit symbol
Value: 6.164 kW
